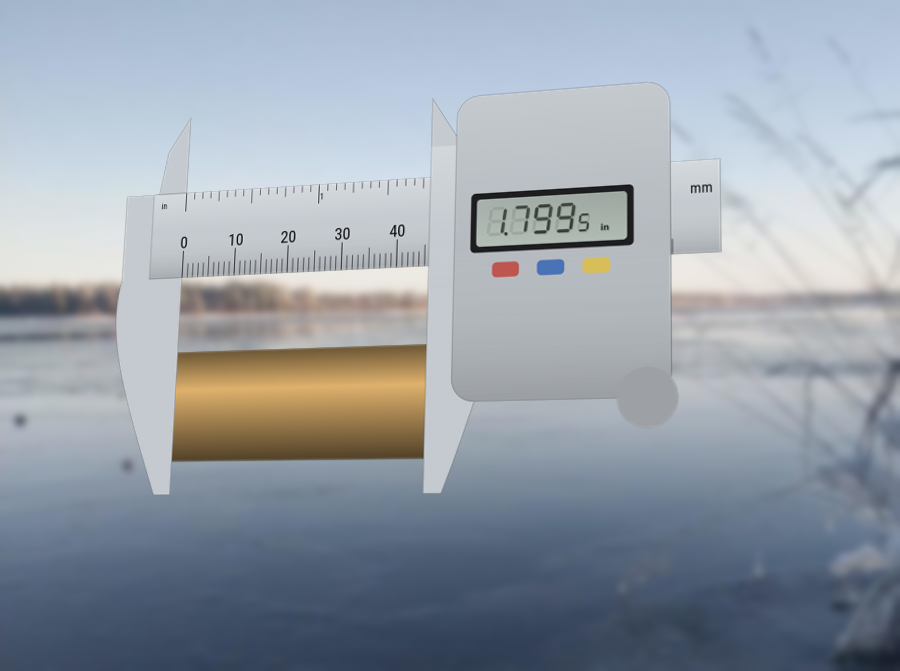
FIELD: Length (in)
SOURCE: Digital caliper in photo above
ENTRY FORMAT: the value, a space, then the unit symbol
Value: 1.7995 in
